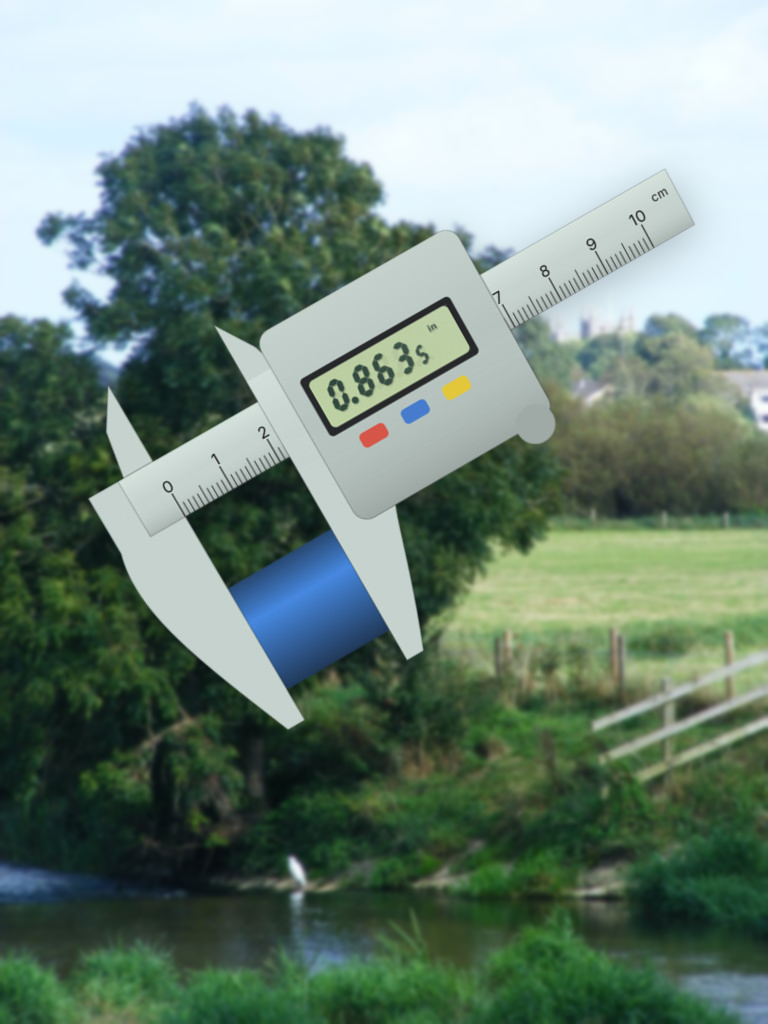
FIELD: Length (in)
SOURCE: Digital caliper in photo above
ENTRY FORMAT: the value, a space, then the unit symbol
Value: 0.8635 in
